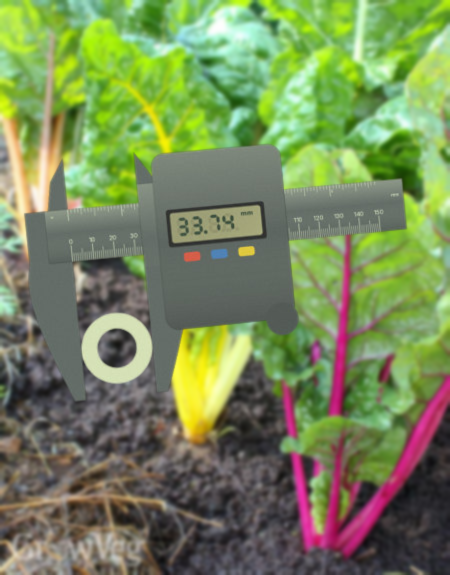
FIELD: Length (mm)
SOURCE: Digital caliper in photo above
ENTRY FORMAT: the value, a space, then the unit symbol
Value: 33.74 mm
